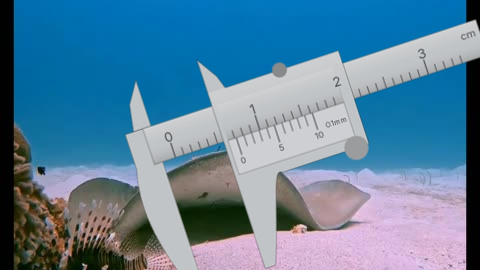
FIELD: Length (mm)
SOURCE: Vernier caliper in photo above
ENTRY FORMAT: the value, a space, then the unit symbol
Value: 7.2 mm
